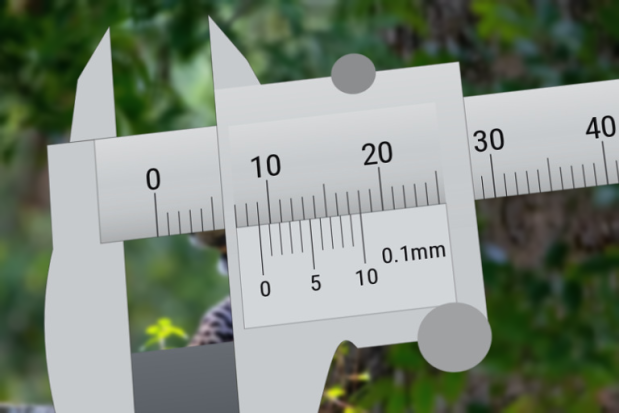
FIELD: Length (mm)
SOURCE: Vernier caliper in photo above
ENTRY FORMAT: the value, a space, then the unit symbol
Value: 9.0 mm
